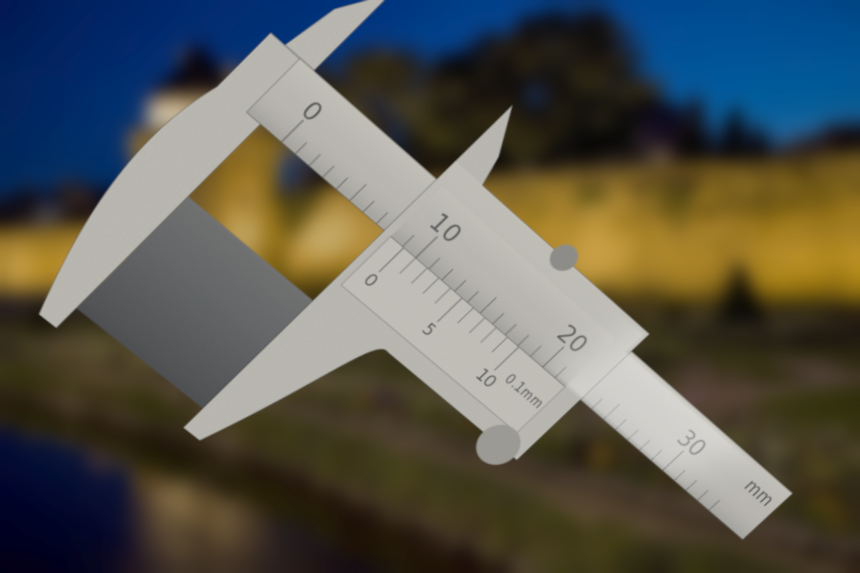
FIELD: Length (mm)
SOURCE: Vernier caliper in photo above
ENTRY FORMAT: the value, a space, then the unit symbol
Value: 9.1 mm
